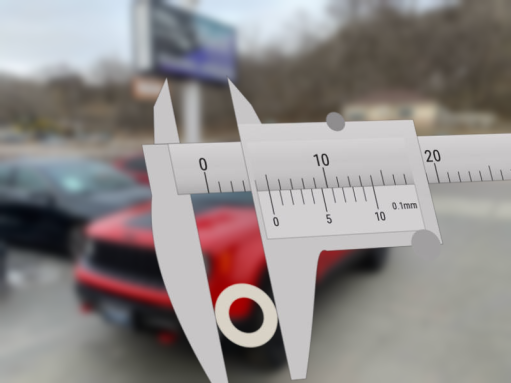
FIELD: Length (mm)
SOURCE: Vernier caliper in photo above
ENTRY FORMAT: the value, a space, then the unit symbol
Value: 5.0 mm
